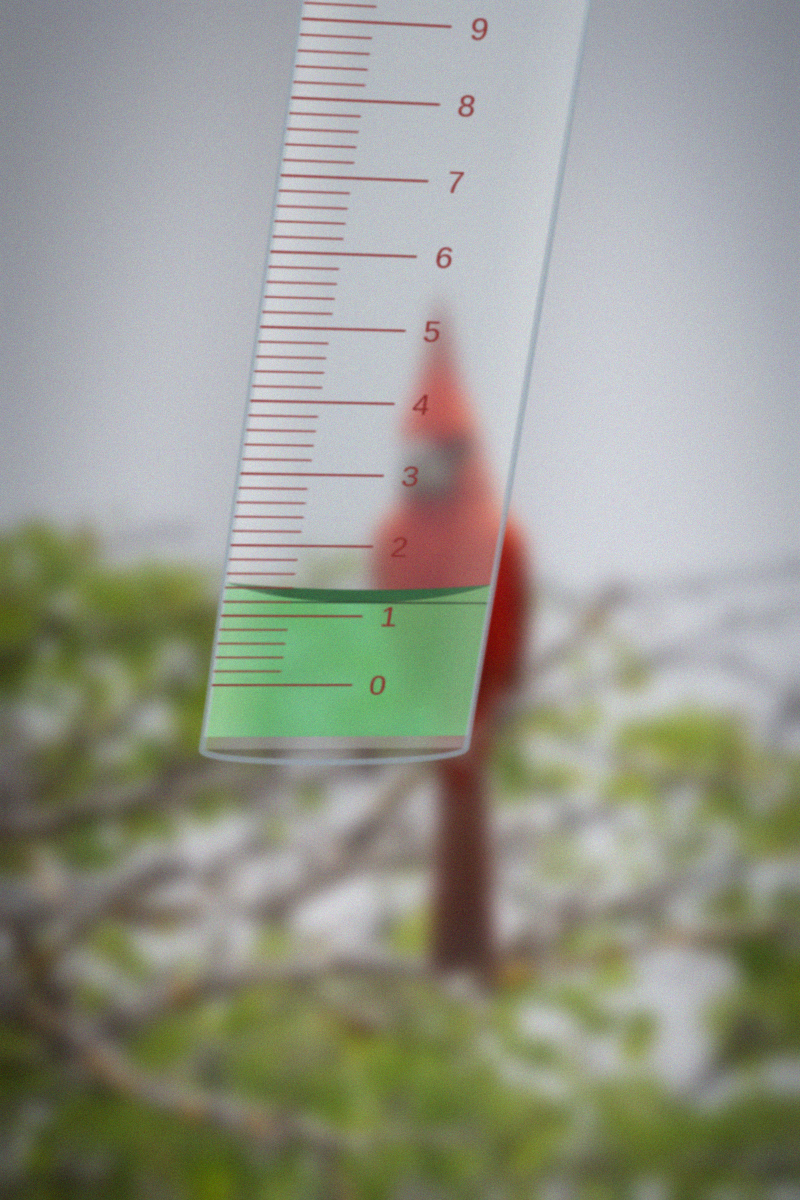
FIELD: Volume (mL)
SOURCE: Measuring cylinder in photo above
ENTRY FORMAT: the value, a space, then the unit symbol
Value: 1.2 mL
